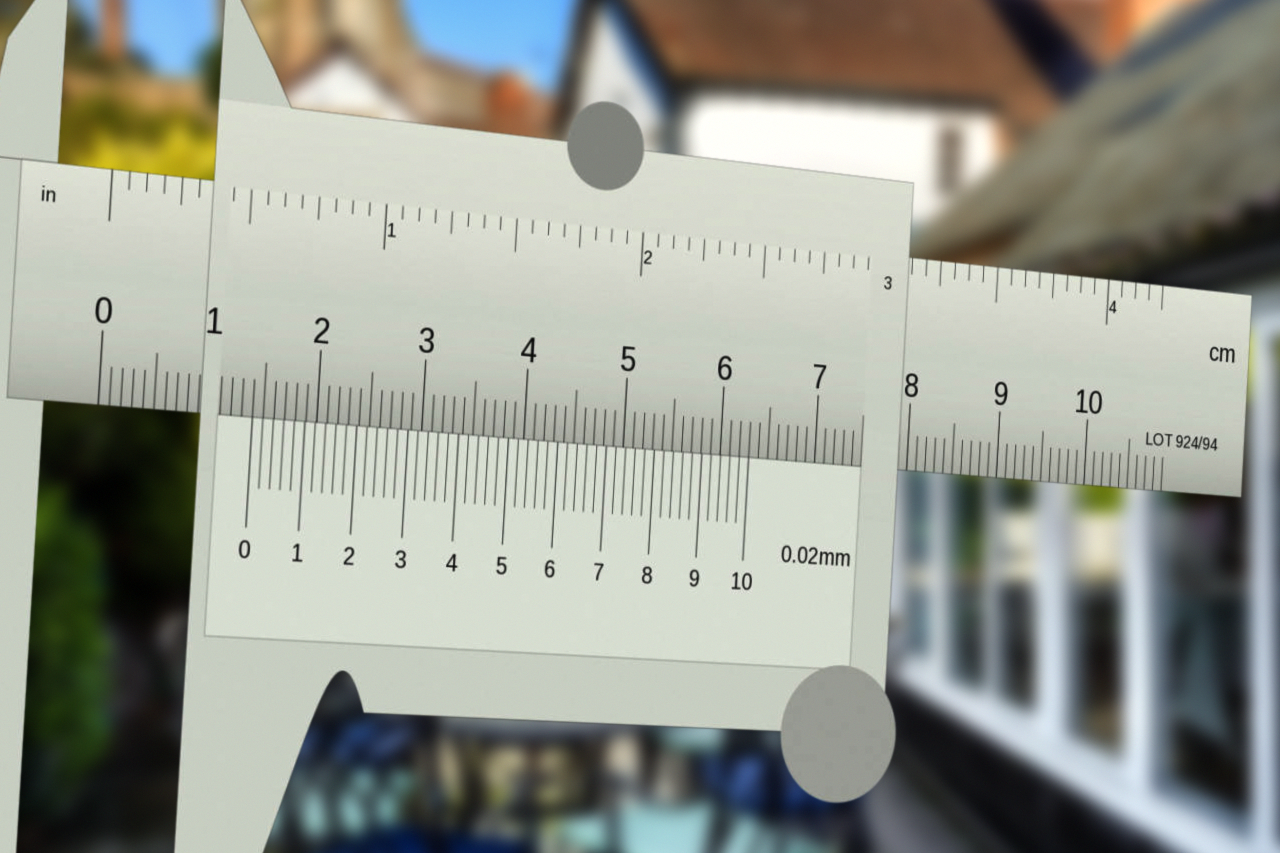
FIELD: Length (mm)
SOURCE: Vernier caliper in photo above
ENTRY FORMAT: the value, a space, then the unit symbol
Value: 14.0 mm
